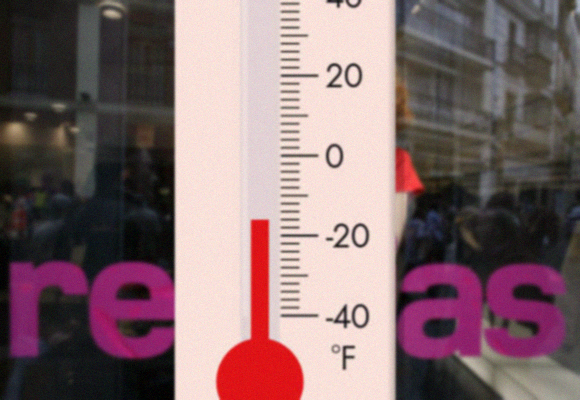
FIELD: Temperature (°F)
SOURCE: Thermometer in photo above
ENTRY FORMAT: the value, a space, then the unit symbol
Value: -16 °F
